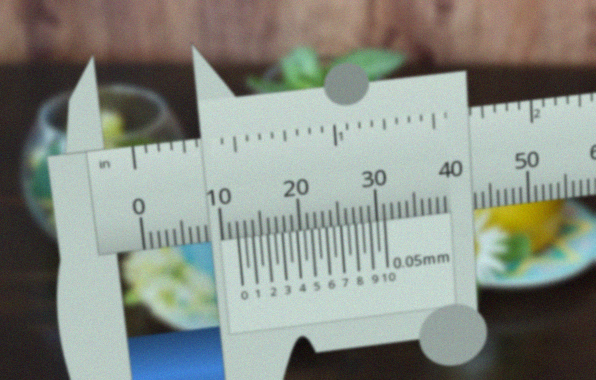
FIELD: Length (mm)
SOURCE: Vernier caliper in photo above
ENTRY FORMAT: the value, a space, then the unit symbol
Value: 12.0 mm
